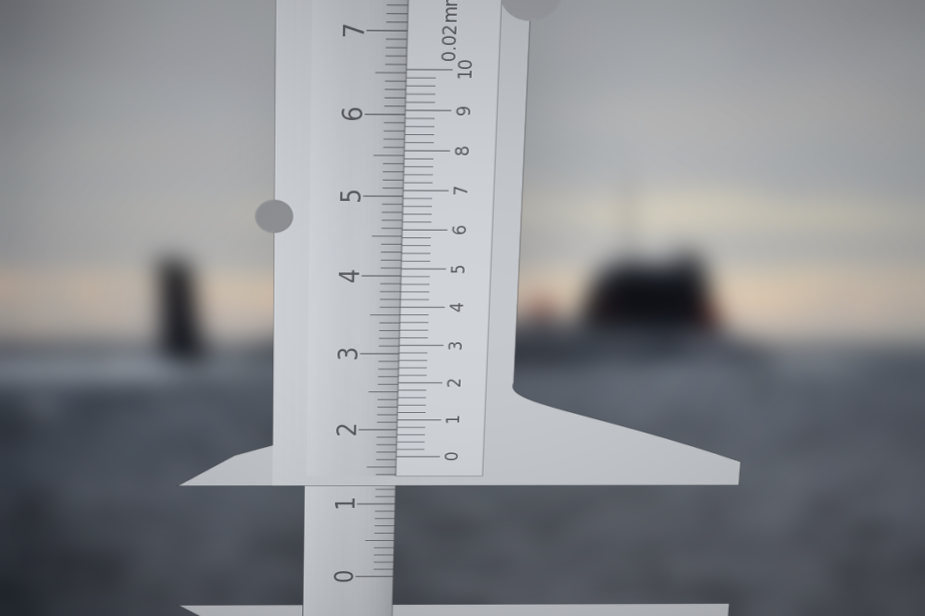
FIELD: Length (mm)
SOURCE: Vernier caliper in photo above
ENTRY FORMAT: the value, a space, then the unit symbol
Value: 16.4 mm
